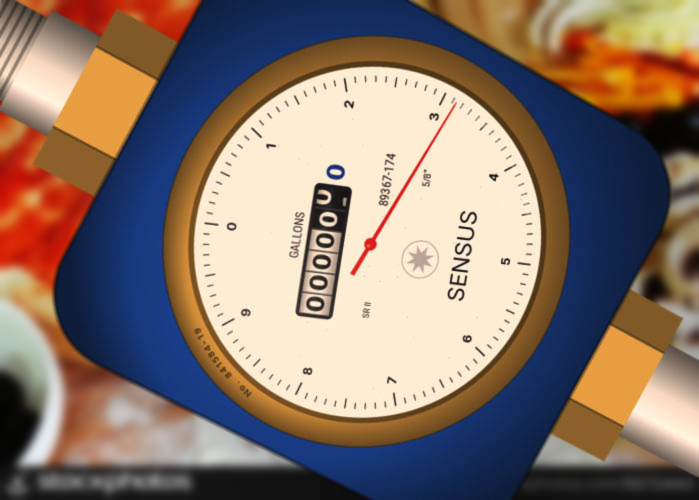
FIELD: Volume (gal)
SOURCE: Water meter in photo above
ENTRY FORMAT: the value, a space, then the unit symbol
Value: 3.1 gal
